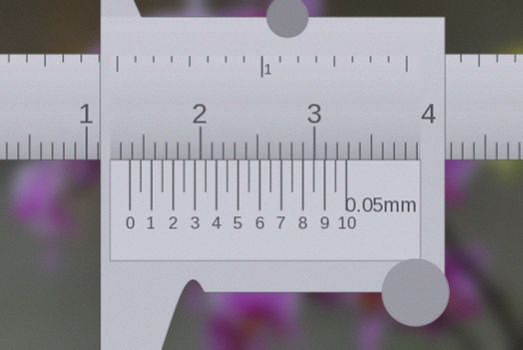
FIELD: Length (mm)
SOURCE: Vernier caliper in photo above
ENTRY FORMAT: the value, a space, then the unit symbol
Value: 13.8 mm
